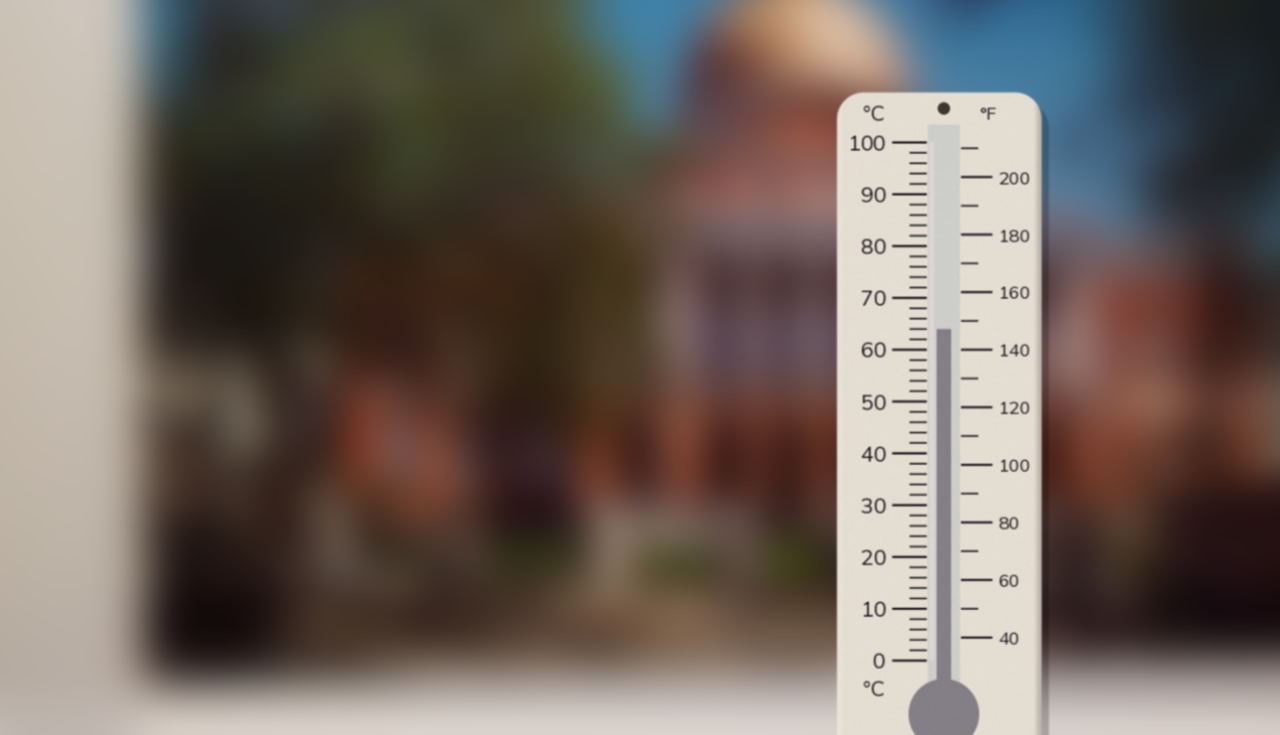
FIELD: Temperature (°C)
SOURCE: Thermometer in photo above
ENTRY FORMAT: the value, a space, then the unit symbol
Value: 64 °C
